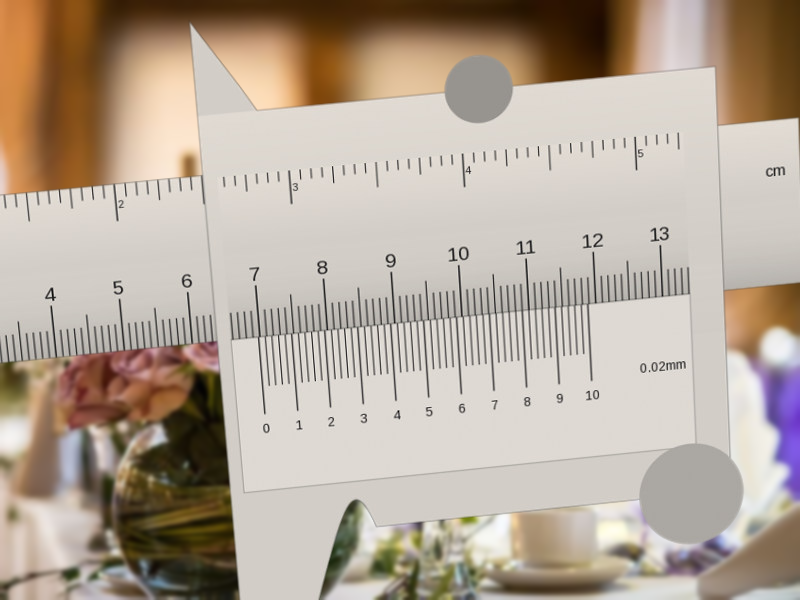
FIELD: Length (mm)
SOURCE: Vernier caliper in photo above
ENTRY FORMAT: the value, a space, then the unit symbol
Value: 69.8 mm
